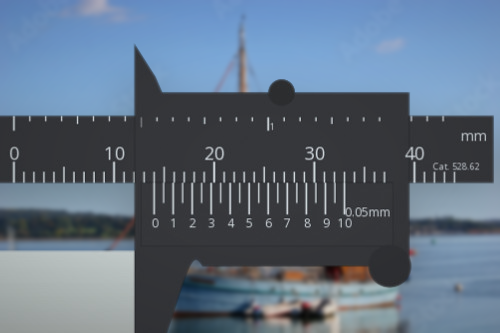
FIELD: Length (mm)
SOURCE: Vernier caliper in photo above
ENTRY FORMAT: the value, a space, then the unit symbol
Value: 14.0 mm
